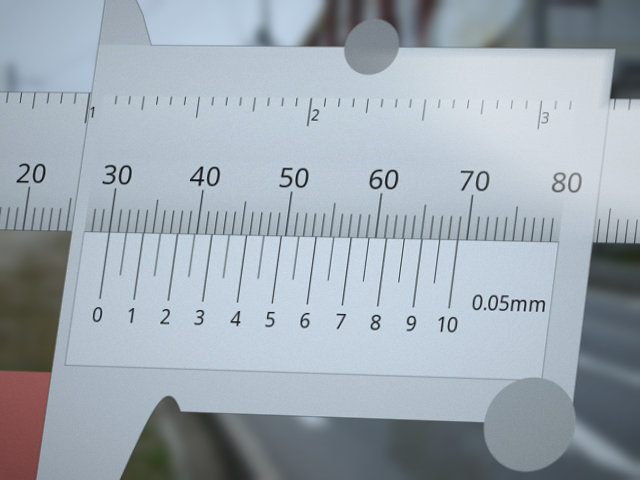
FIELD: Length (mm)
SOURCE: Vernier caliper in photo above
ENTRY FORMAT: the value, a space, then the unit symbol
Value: 30.0 mm
